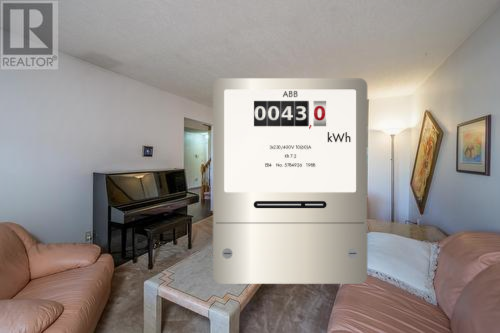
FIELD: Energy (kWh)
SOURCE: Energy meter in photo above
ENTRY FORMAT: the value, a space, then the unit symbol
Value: 43.0 kWh
